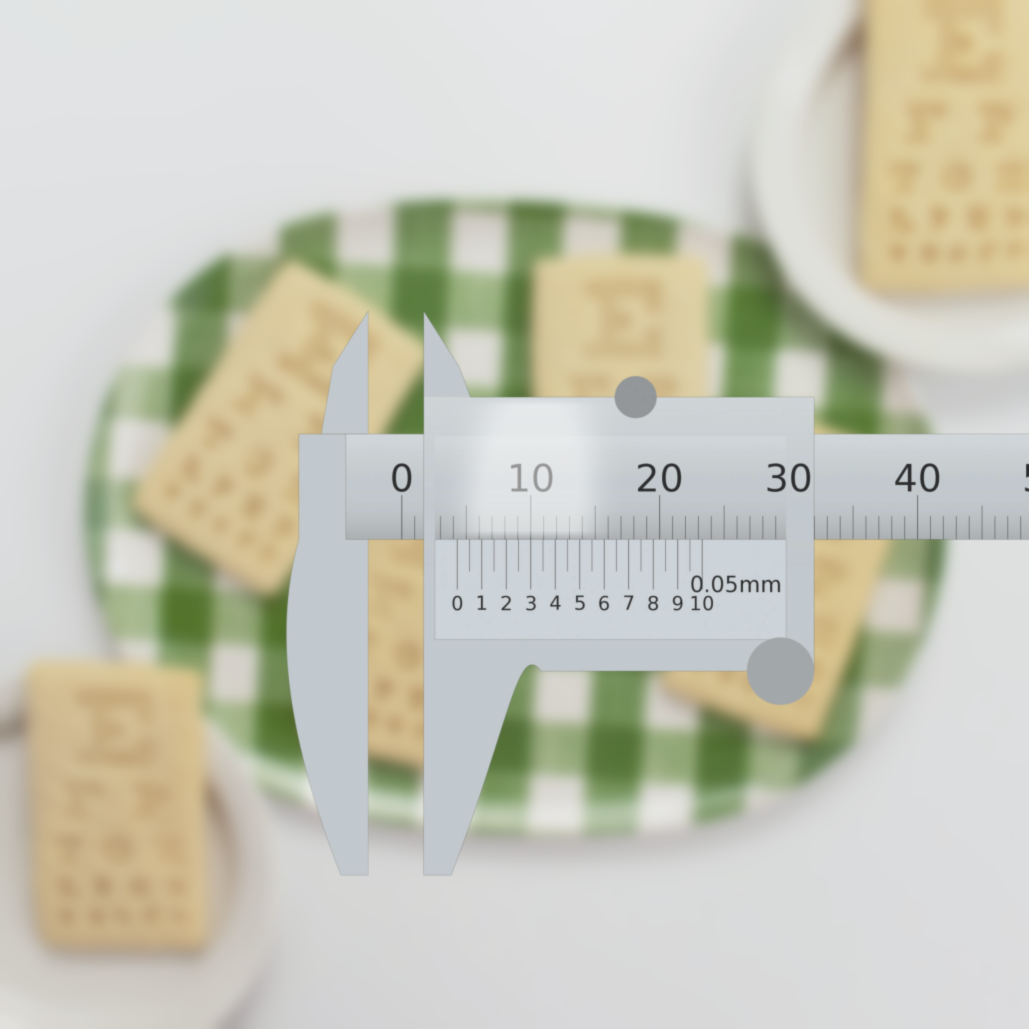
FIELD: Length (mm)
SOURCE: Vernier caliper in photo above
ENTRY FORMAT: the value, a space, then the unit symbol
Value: 4.3 mm
